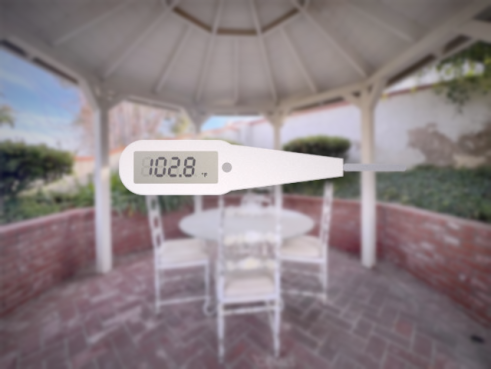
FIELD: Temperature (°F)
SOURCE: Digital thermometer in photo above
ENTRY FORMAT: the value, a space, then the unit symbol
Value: 102.8 °F
